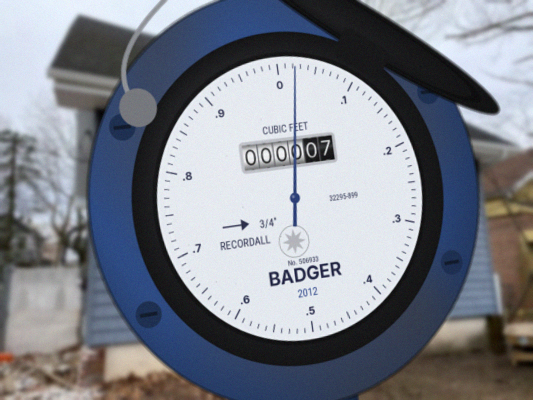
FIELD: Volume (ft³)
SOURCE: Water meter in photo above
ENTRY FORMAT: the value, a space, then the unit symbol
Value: 7.02 ft³
